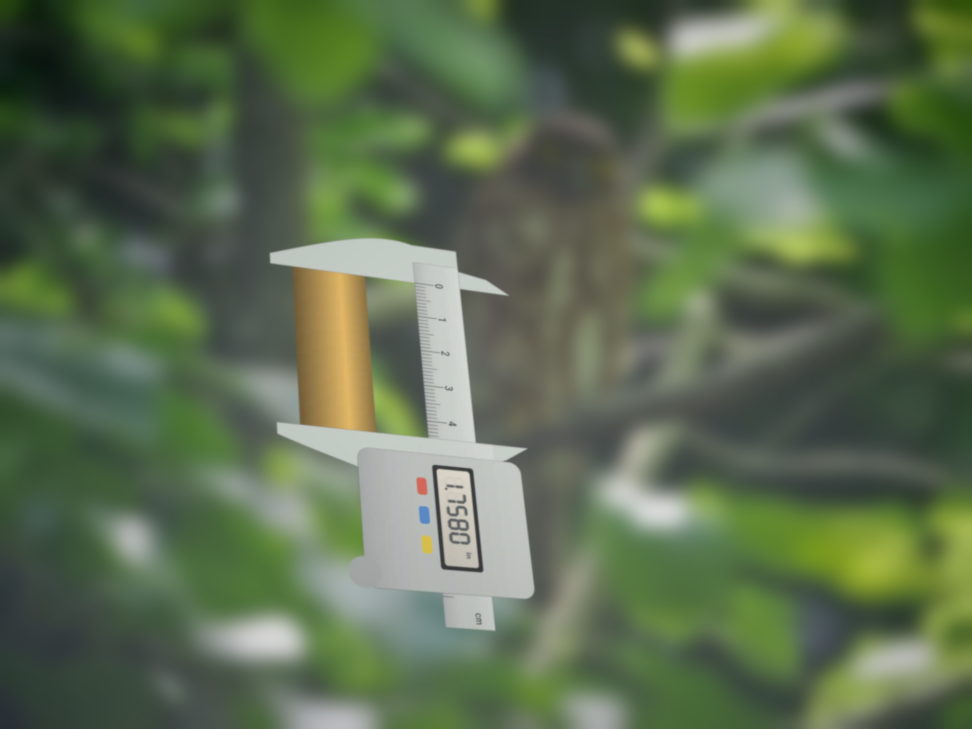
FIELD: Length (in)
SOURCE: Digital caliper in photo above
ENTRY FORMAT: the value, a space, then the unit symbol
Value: 1.7580 in
